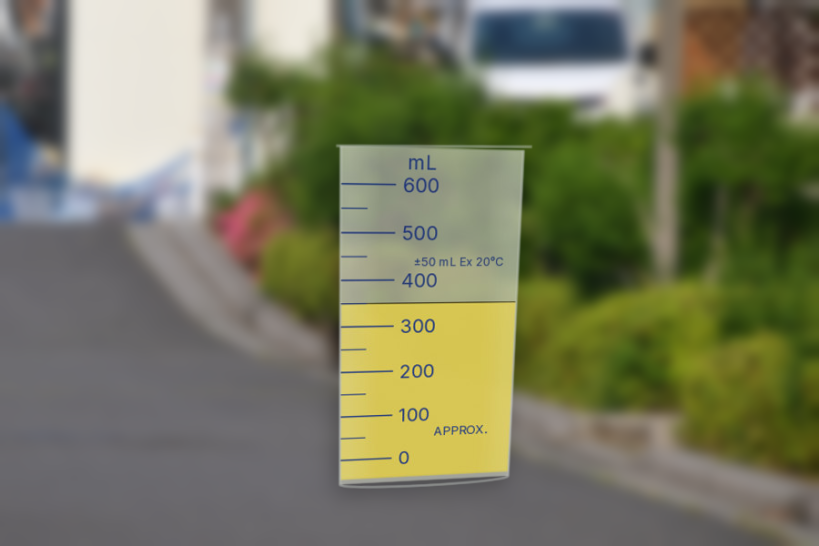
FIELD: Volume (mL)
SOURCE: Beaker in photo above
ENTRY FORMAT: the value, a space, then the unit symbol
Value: 350 mL
